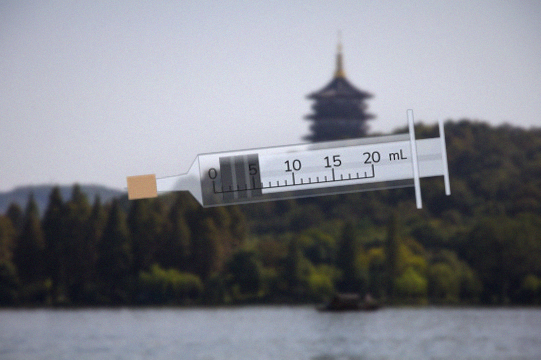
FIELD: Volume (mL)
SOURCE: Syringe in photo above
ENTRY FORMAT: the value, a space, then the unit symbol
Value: 1 mL
